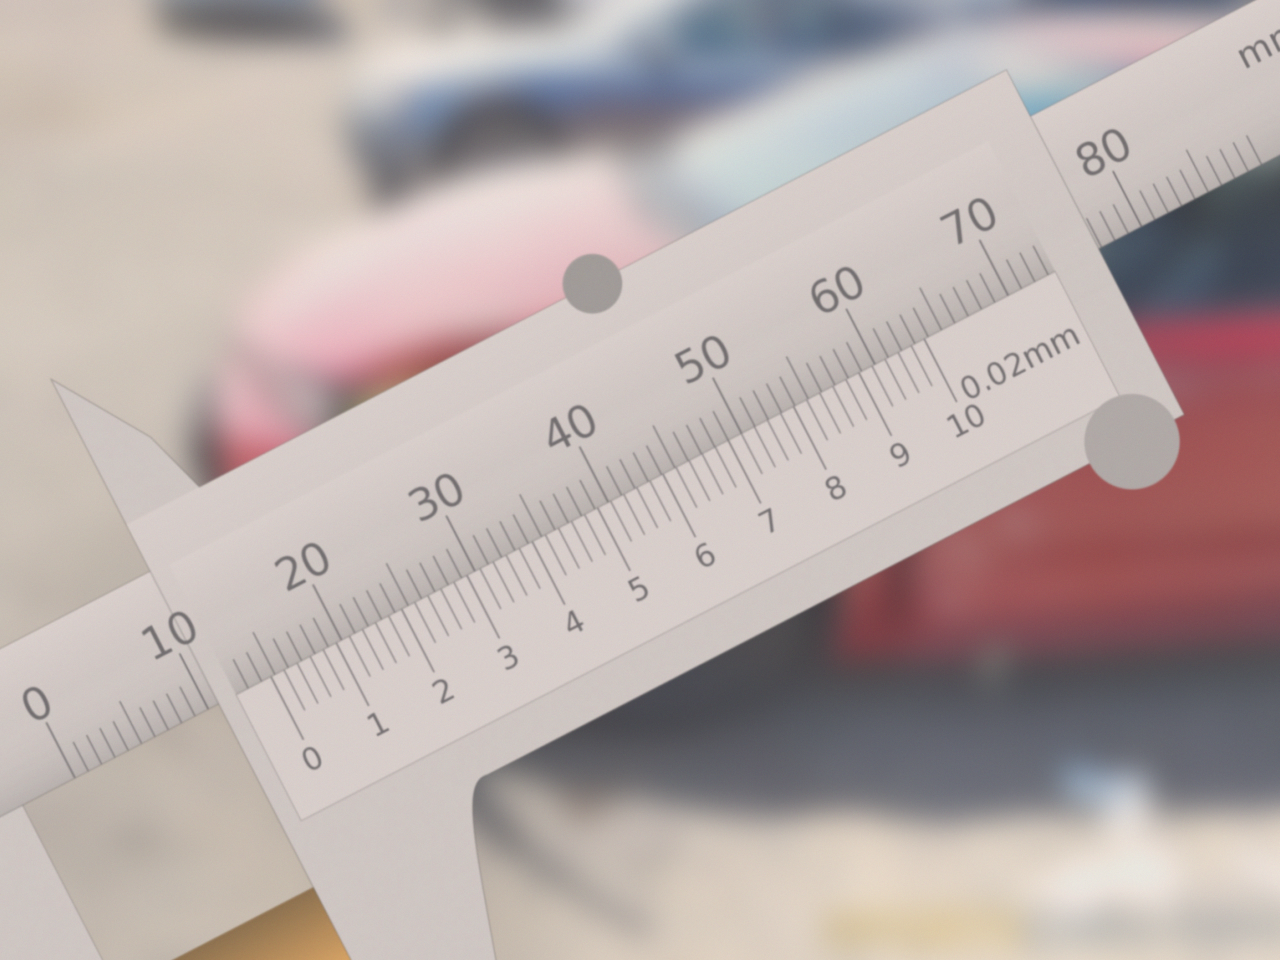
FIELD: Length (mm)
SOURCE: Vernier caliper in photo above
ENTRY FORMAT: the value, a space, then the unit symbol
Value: 14.7 mm
